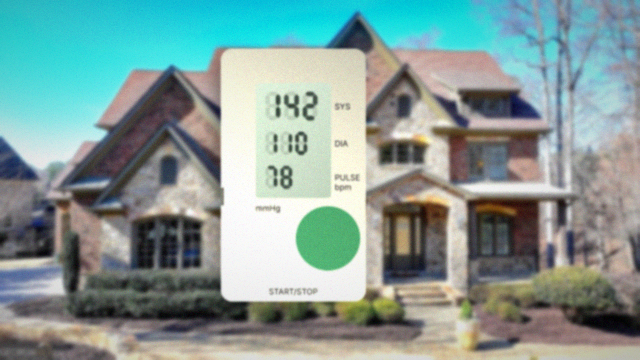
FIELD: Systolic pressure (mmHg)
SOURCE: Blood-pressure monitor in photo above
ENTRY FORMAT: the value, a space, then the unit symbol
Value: 142 mmHg
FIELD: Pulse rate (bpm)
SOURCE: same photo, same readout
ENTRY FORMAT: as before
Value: 78 bpm
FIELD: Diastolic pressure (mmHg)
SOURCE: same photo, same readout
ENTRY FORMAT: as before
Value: 110 mmHg
